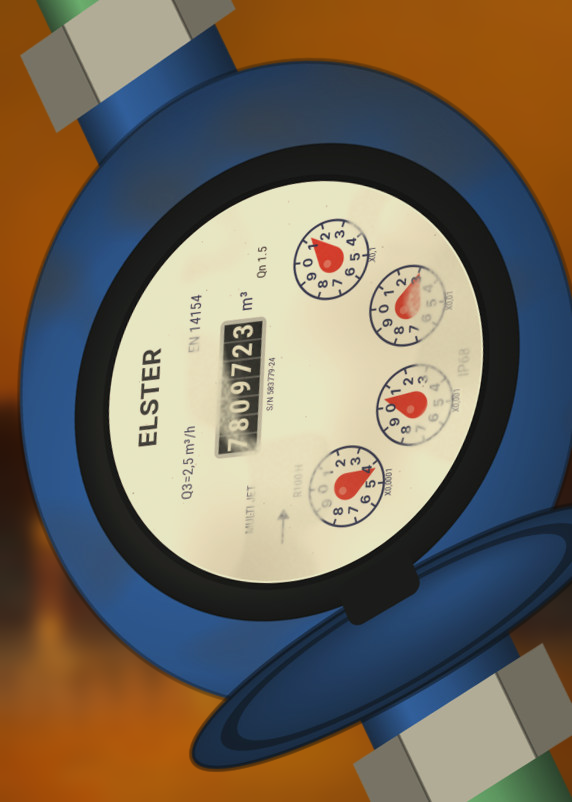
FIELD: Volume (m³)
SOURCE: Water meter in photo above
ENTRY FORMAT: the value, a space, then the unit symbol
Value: 7809723.1304 m³
